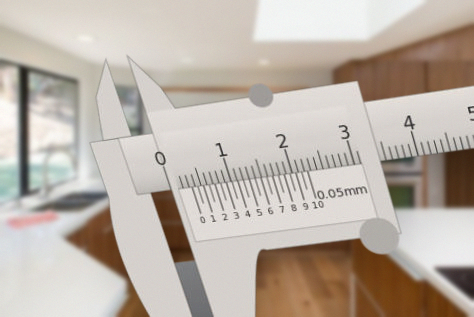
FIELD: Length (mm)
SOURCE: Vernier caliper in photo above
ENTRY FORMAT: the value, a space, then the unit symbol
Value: 3.5 mm
